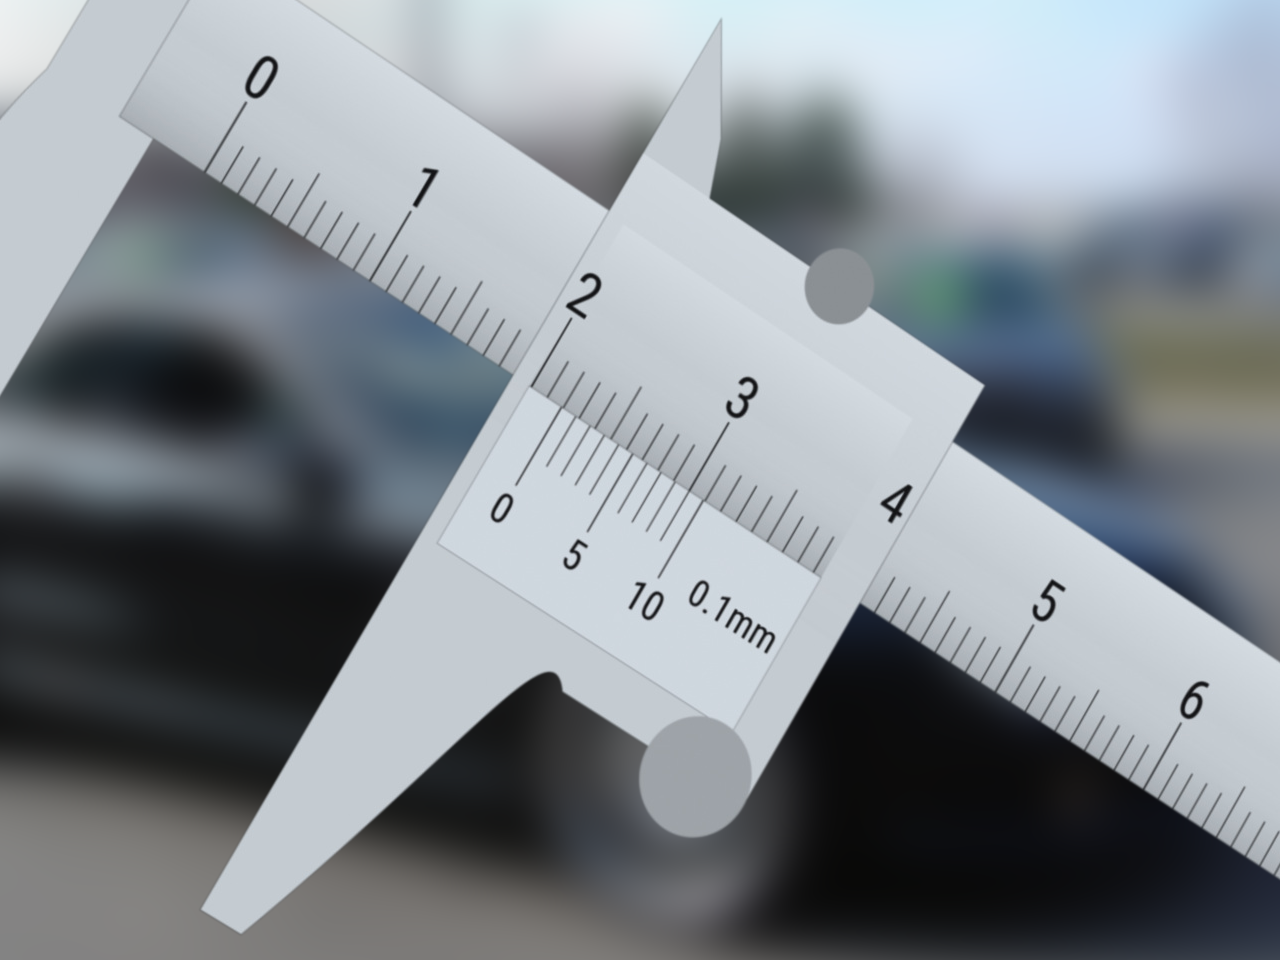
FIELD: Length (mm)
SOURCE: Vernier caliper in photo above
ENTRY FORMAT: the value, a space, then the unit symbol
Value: 21.9 mm
